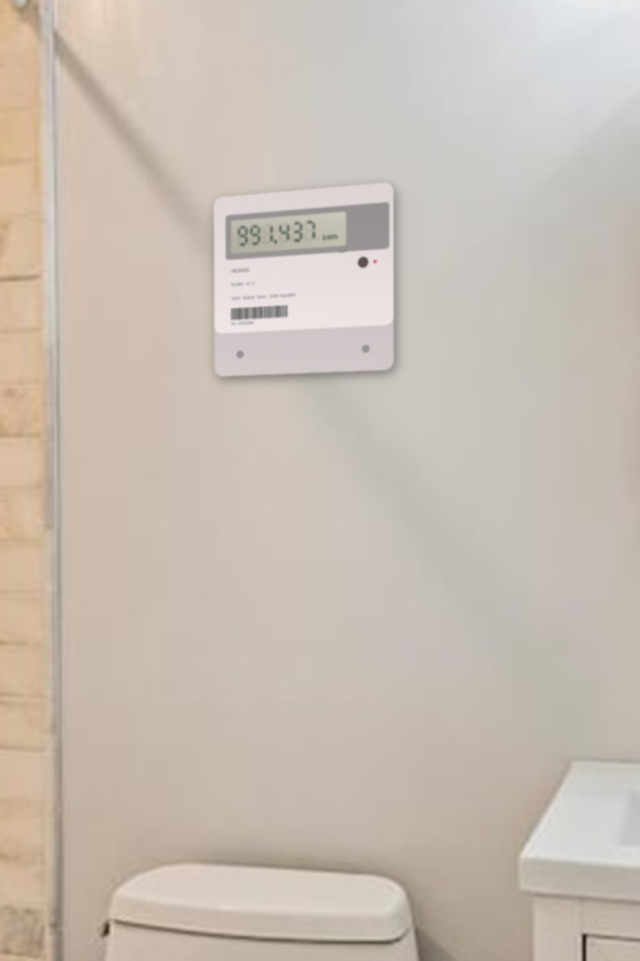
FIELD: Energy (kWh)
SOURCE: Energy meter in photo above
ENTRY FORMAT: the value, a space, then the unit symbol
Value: 991.437 kWh
